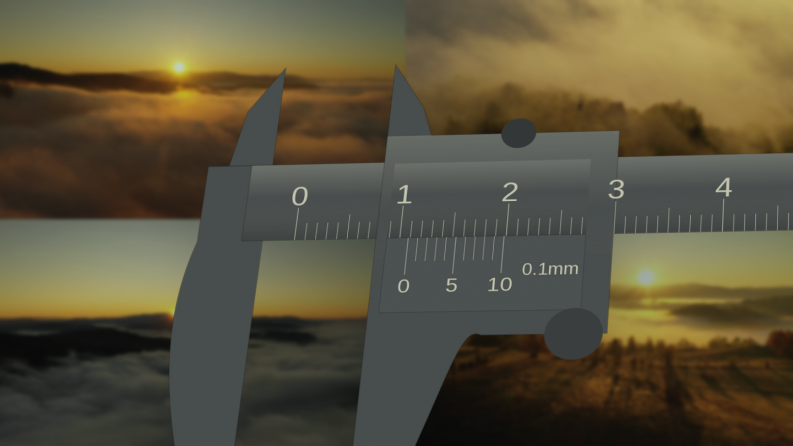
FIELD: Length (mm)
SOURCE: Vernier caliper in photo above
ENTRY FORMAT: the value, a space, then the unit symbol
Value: 10.8 mm
